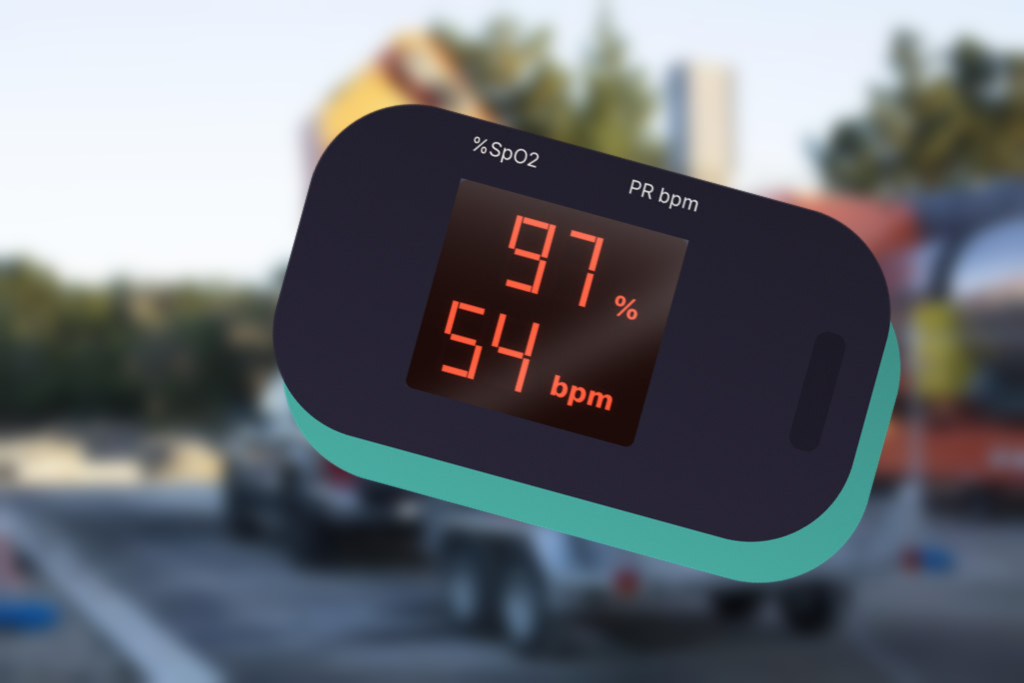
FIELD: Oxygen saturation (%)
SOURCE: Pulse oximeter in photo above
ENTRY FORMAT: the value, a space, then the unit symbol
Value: 97 %
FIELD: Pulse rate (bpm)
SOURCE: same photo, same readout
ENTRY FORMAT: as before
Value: 54 bpm
